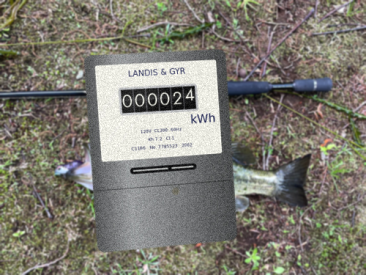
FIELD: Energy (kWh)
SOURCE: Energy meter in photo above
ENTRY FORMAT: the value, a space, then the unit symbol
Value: 24 kWh
